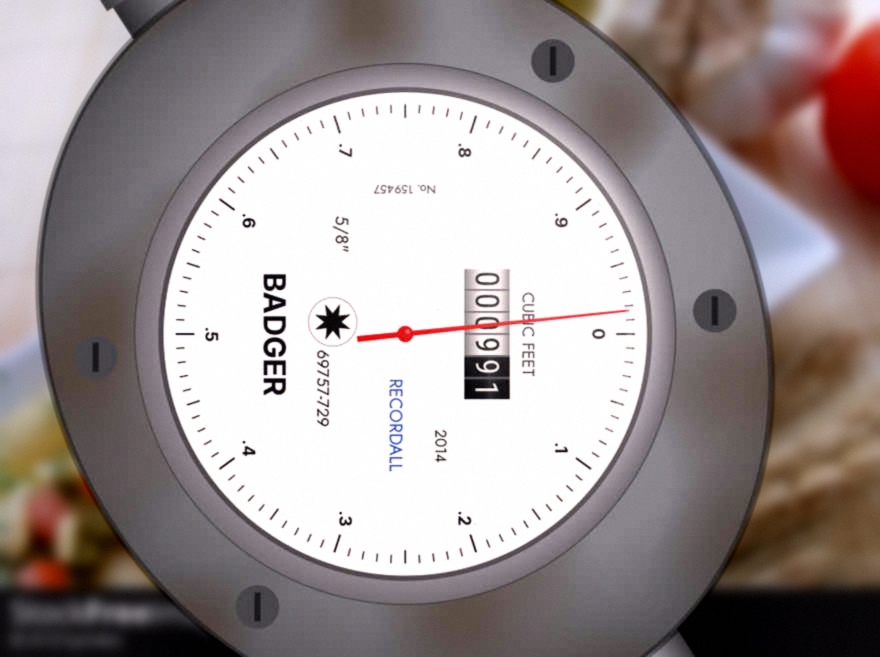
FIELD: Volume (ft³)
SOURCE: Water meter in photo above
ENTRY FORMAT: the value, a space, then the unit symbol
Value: 990.98 ft³
